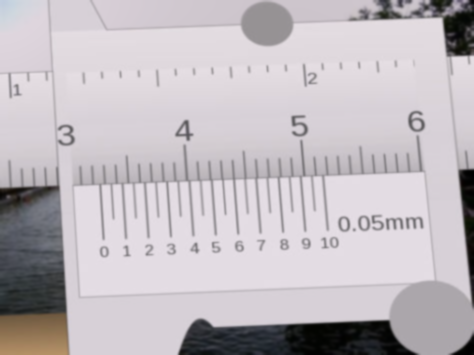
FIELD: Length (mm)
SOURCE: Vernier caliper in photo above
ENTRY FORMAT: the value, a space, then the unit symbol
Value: 32.6 mm
